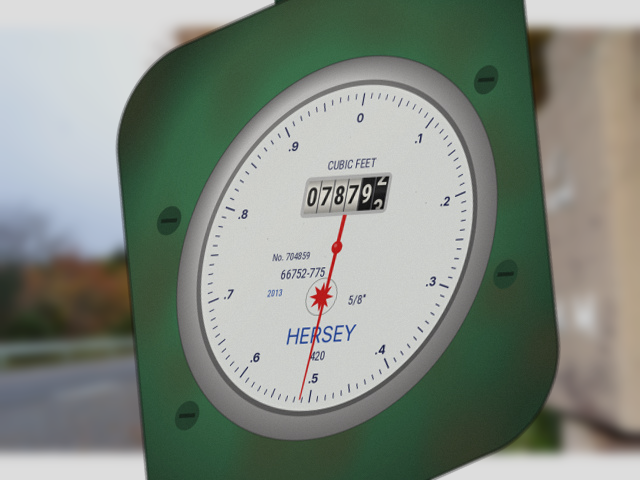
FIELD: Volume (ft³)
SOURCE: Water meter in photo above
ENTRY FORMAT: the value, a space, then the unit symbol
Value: 78792.51 ft³
